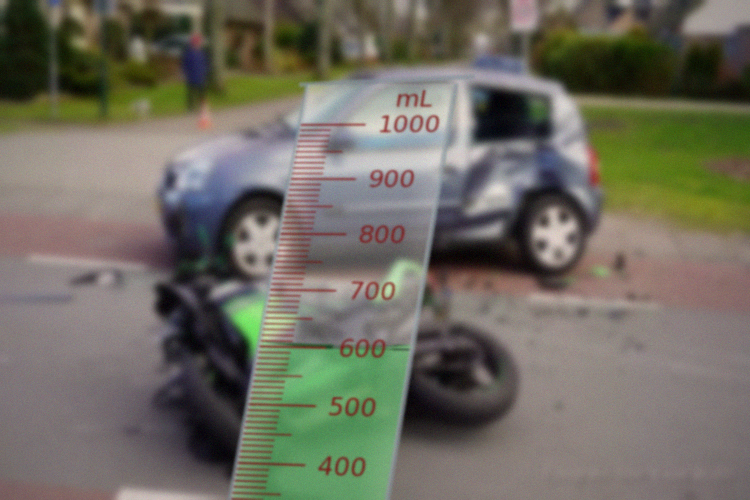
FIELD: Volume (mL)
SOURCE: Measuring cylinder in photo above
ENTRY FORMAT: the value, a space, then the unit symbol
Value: 600 mL
